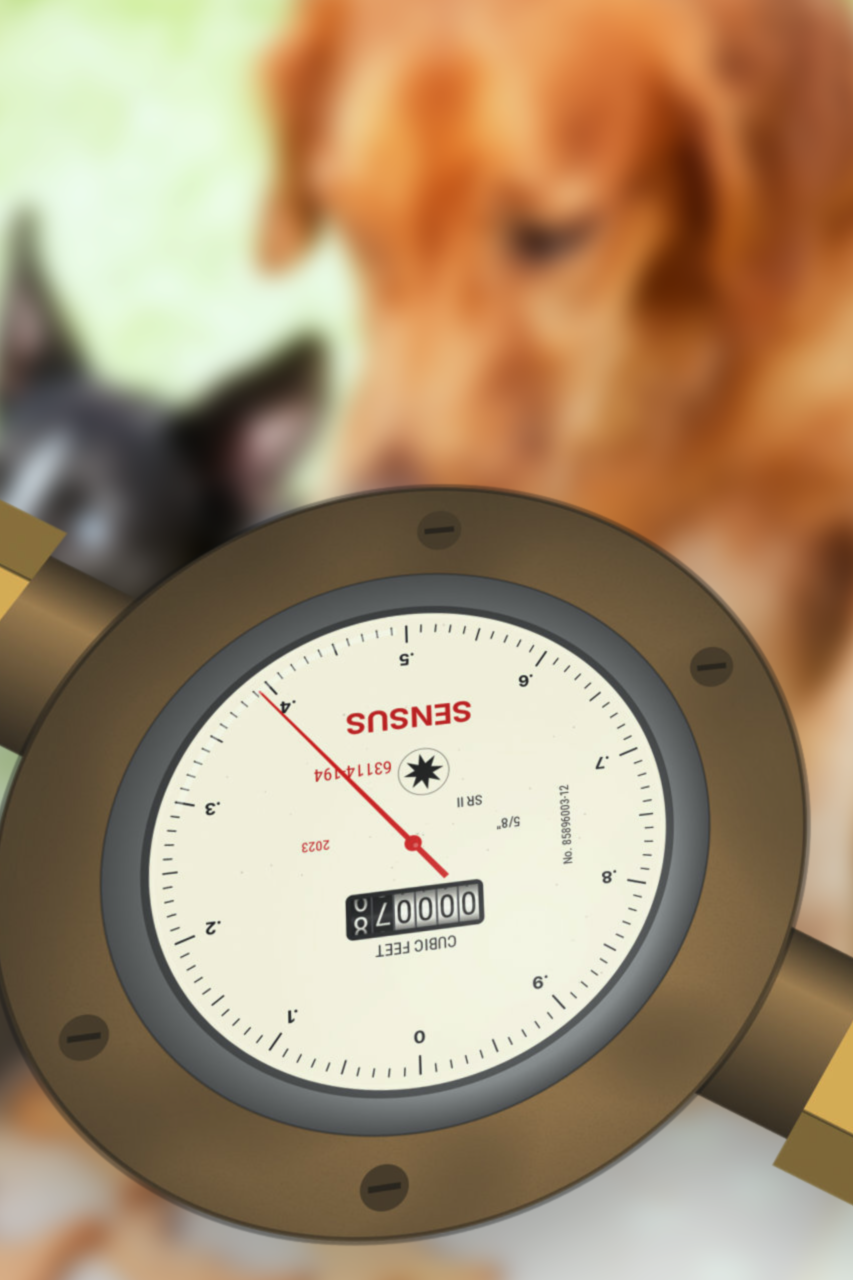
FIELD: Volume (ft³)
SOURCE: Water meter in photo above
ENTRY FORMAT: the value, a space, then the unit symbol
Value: 78.39 ft³
